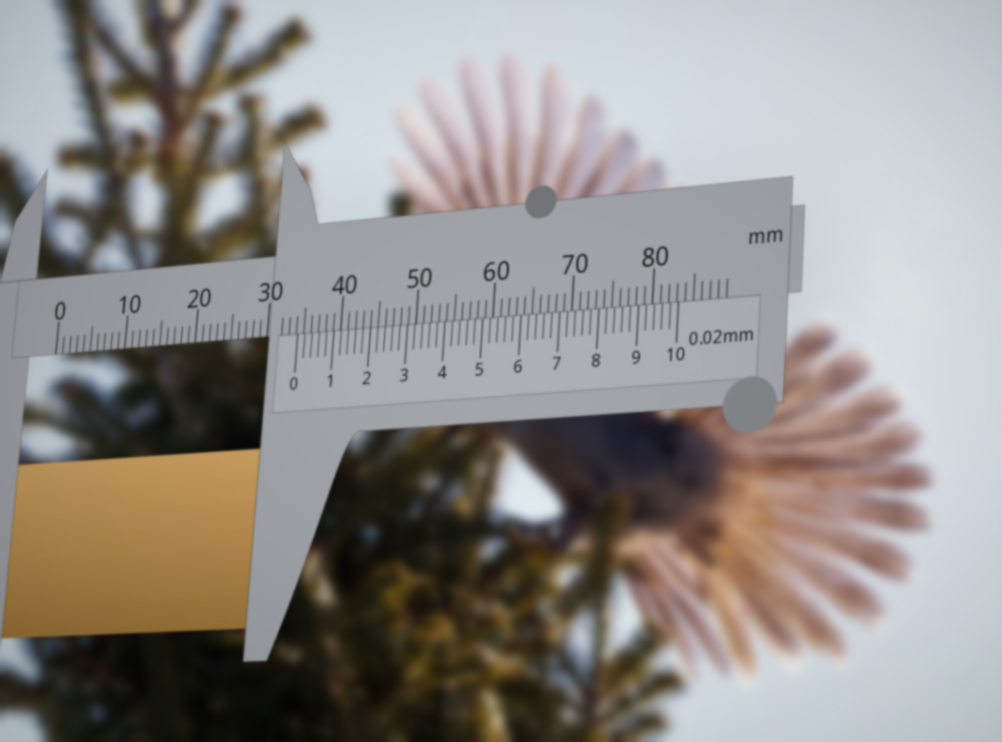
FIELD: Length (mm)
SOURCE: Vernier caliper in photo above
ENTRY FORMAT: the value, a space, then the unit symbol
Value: 34.2 mm
